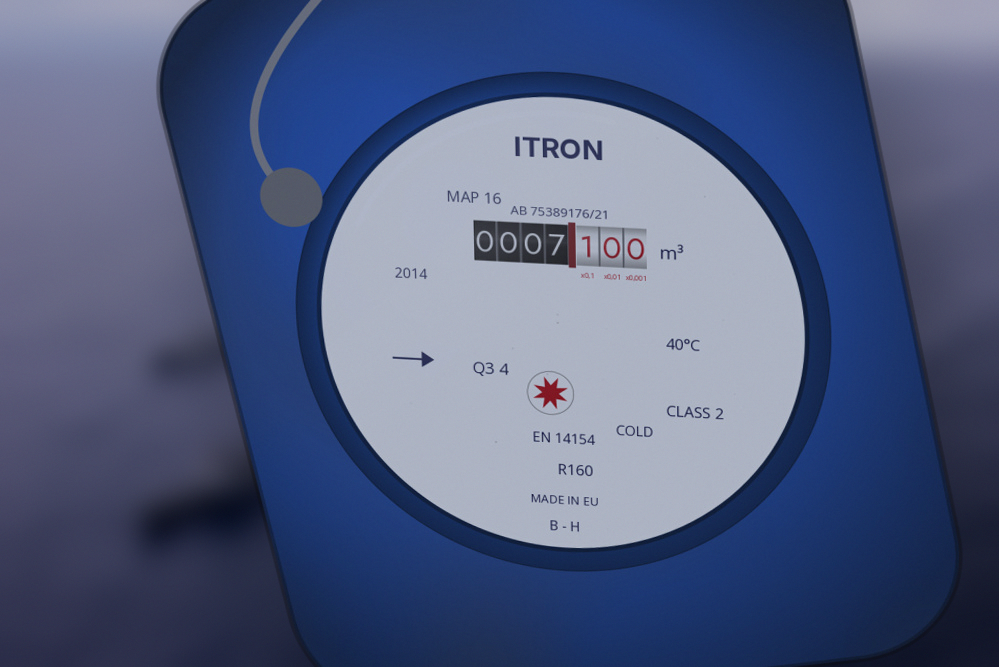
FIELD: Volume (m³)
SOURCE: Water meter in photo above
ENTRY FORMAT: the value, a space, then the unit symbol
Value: 7.100 m³
